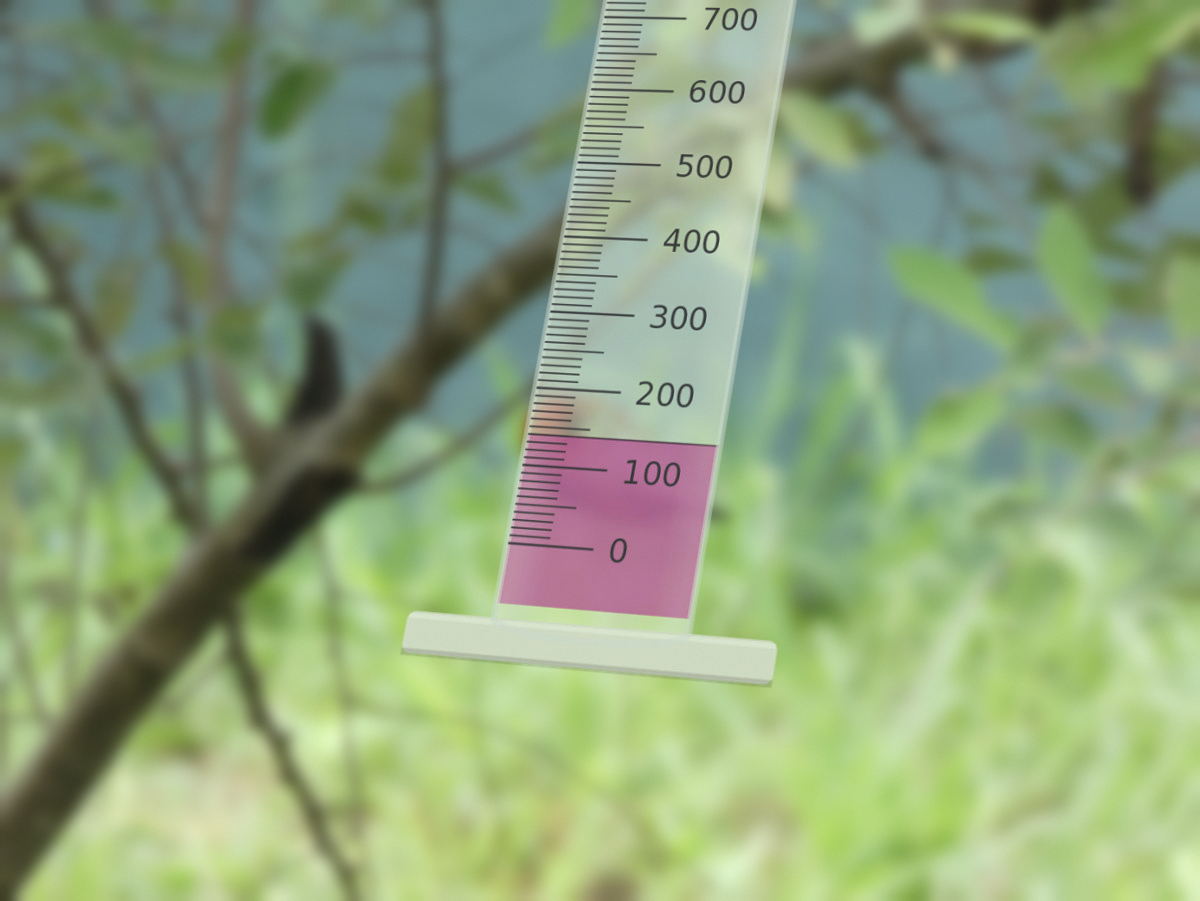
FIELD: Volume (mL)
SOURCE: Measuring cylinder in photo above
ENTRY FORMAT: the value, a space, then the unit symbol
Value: 140 mL
